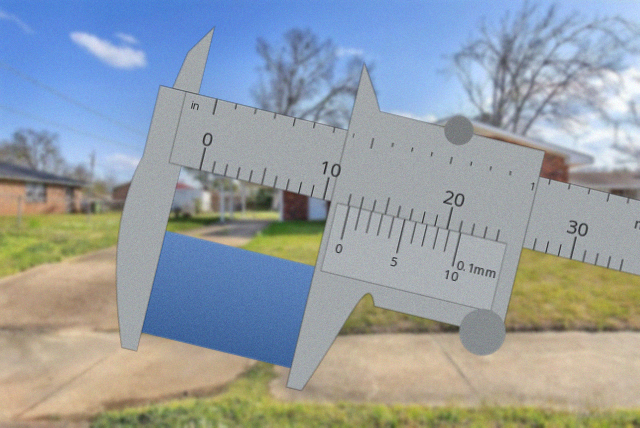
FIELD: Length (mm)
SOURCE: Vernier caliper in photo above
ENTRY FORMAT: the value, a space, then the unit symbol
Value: 12.1 mm
